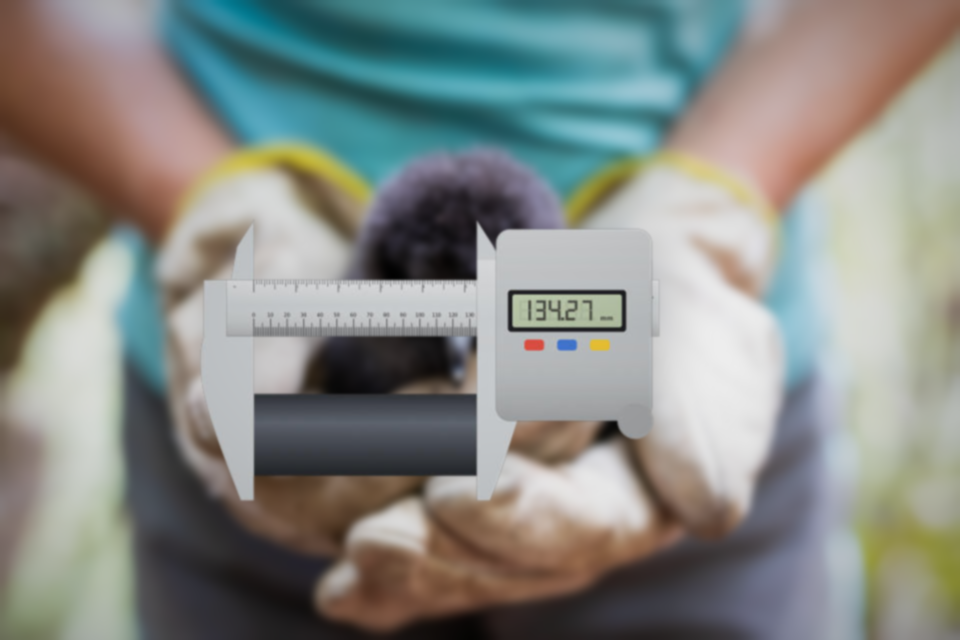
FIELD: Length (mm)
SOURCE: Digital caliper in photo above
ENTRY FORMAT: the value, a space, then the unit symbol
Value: 134.27 mm
